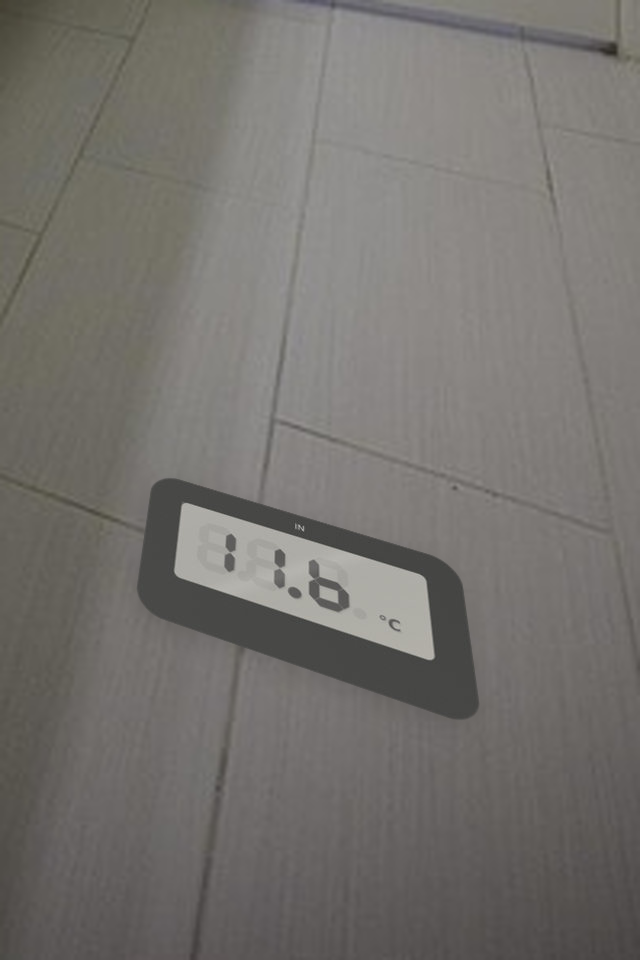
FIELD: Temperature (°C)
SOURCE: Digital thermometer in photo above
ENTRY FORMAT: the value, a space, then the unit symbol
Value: 11.6 °C
